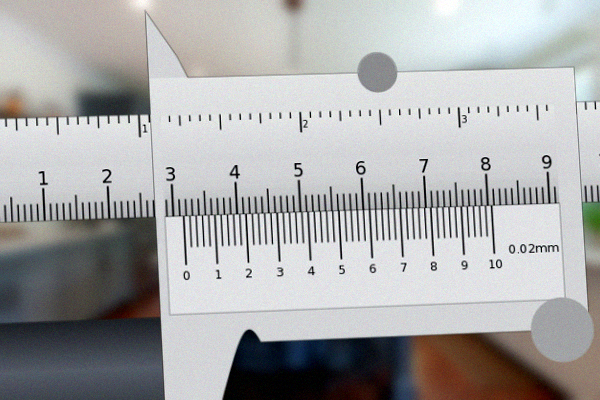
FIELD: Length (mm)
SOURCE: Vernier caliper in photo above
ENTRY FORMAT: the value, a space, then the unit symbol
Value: 31.6 mm
